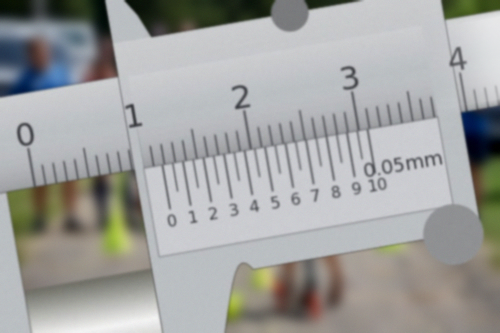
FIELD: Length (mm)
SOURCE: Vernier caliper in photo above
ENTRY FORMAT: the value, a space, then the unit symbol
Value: 11.8 mm
